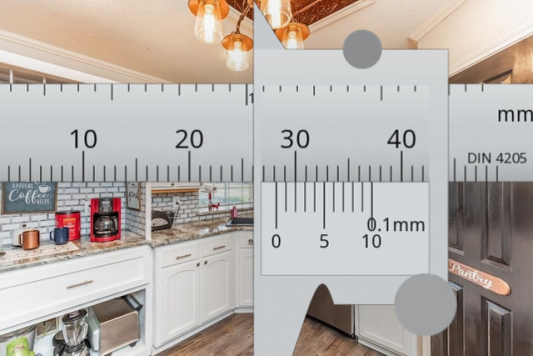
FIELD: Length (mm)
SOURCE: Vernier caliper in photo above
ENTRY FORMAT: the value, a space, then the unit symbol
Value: 28.2 mm
